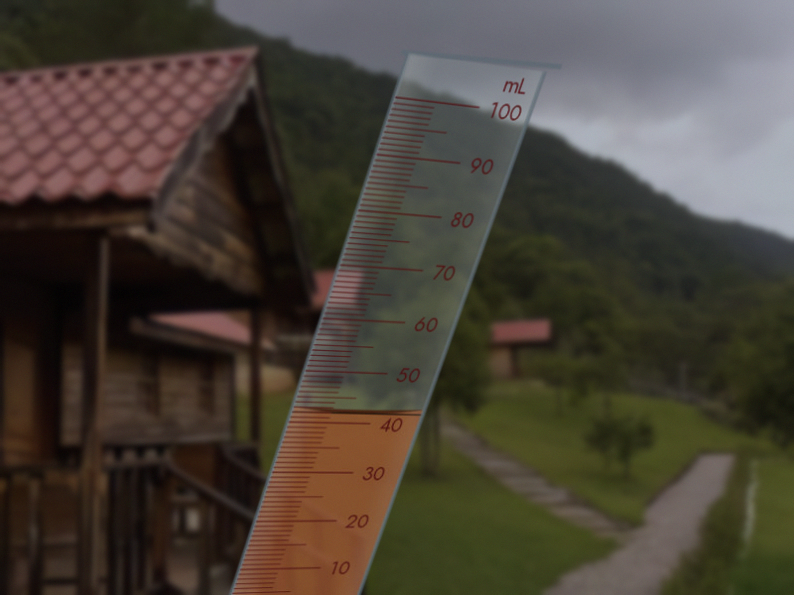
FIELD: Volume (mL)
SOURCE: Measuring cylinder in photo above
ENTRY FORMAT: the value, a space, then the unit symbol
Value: 42 mL
